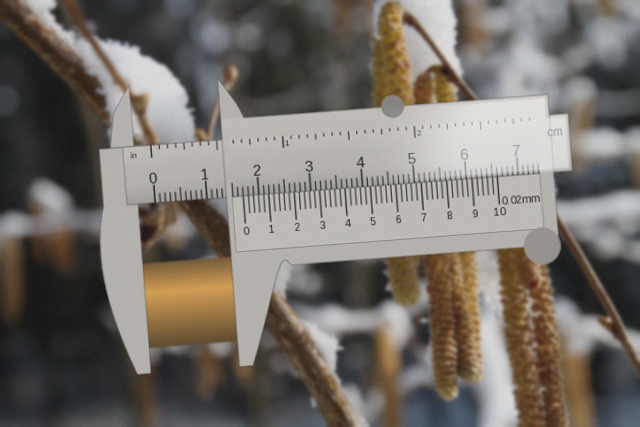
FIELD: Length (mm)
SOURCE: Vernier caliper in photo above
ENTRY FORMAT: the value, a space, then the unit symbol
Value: 17.0 mm
